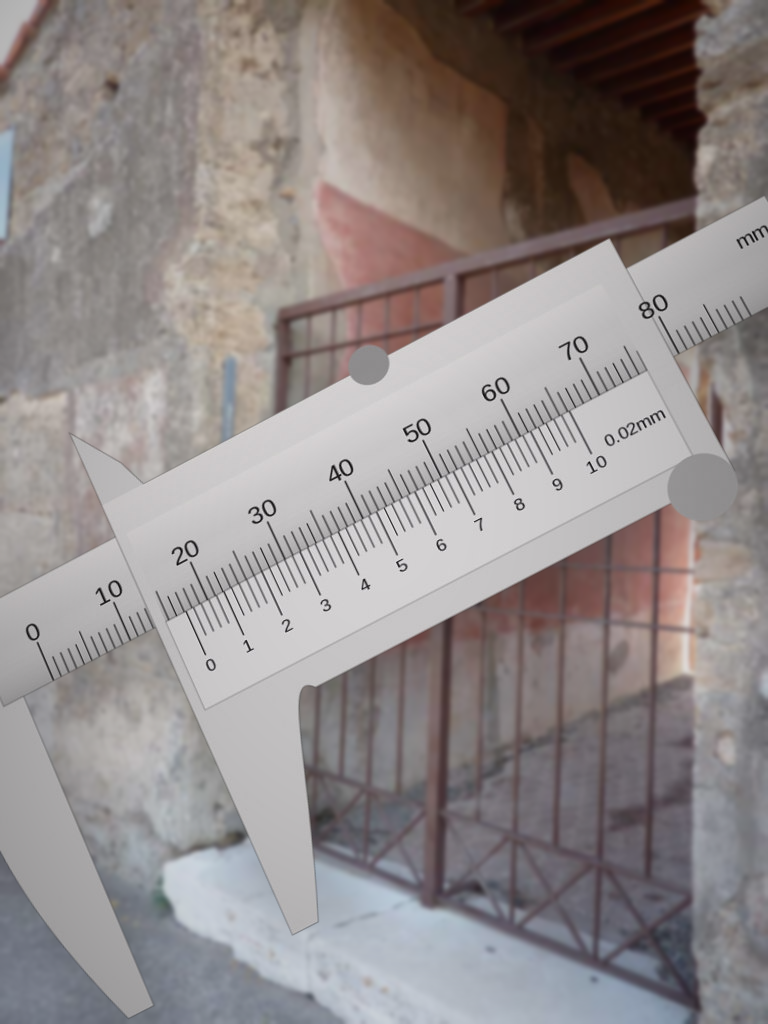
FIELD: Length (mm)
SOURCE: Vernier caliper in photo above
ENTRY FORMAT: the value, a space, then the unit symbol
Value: 17.2 mm
